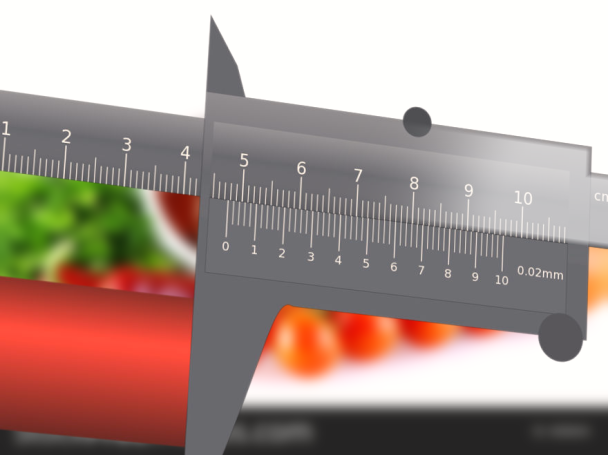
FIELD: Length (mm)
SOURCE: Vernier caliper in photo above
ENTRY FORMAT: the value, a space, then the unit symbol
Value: 47.6 mm
